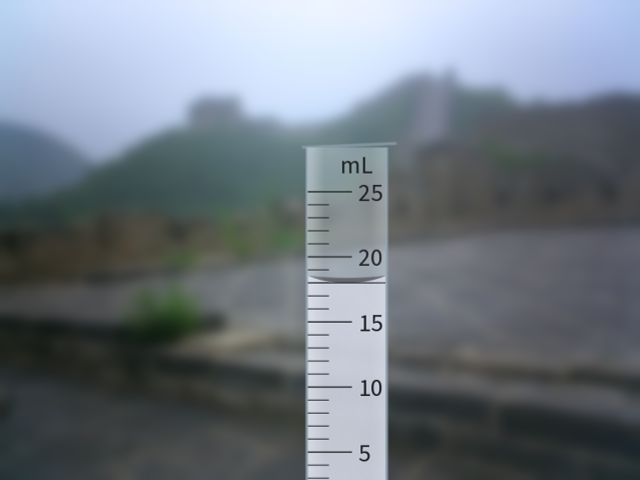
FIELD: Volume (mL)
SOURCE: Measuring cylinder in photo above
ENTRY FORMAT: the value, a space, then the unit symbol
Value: 18 mL
